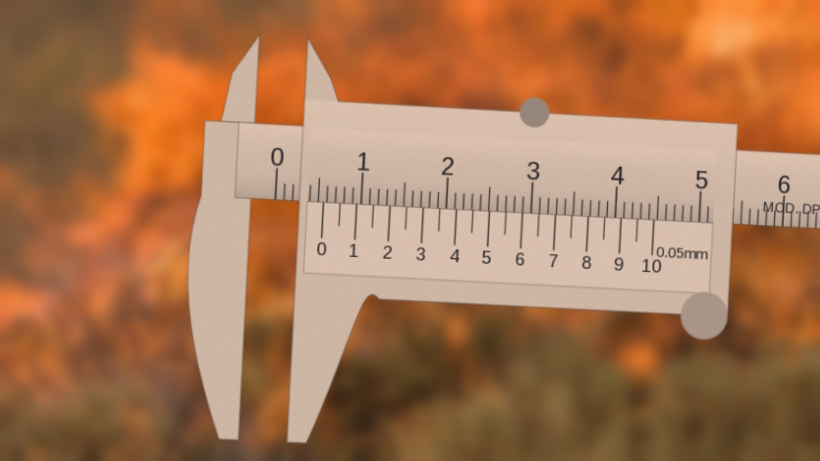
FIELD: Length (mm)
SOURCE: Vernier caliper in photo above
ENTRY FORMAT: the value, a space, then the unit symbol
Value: 5.6 mm
